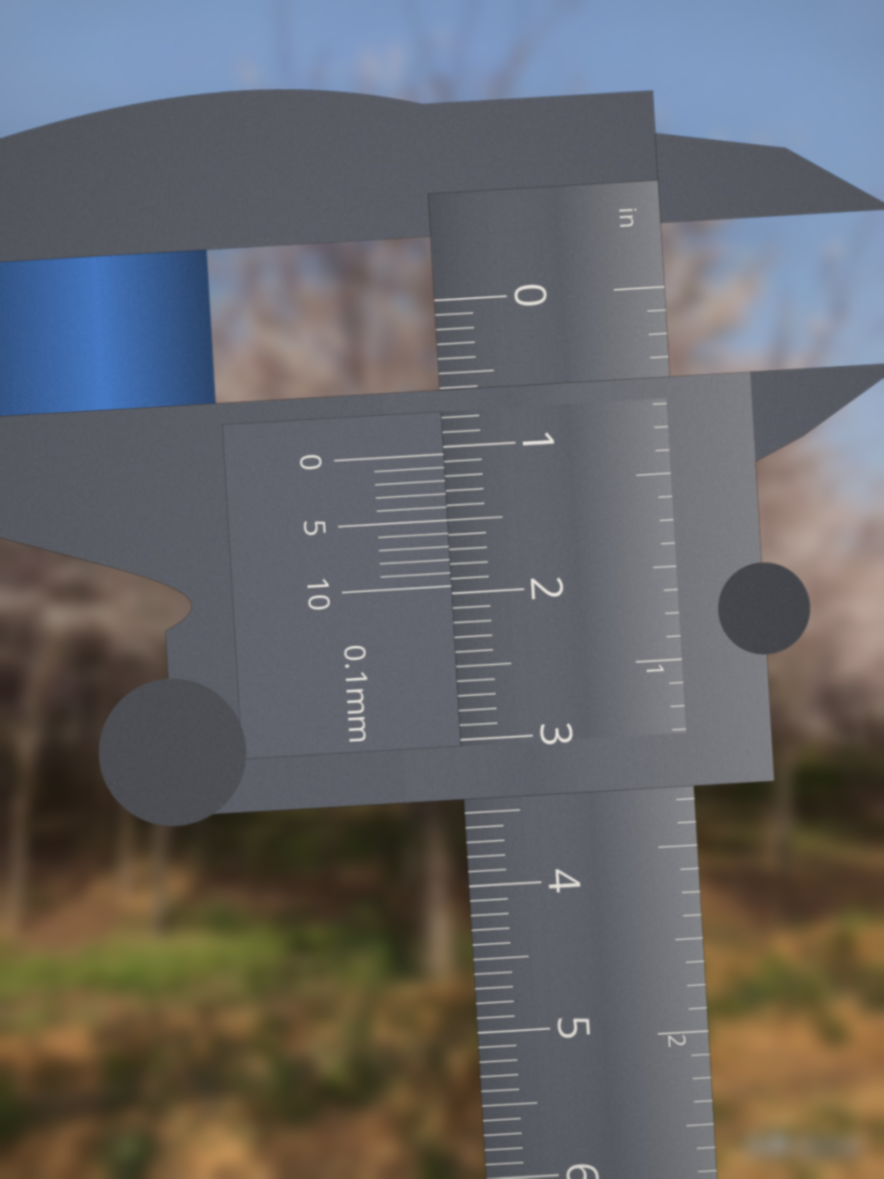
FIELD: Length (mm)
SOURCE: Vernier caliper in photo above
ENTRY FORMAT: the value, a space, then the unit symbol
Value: 10.5 mm
